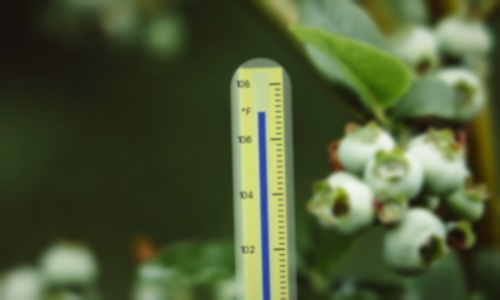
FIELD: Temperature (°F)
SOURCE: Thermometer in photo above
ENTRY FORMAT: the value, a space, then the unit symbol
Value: 107 °F
